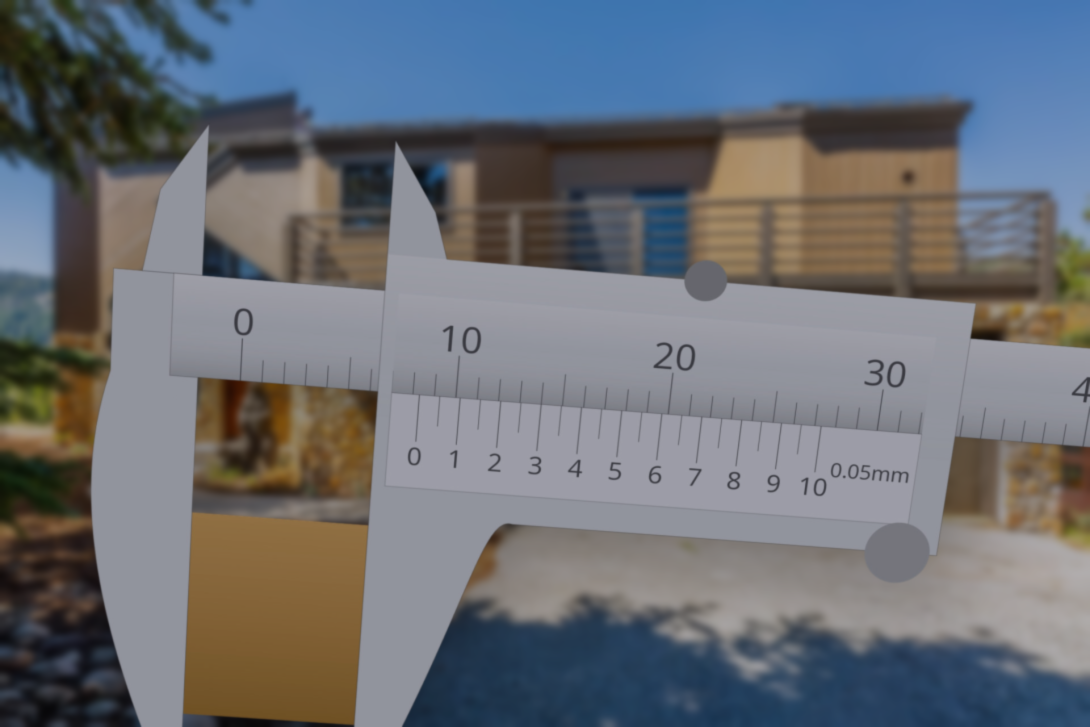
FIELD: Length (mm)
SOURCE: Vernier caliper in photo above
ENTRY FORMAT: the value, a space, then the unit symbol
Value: 8.3 mm
